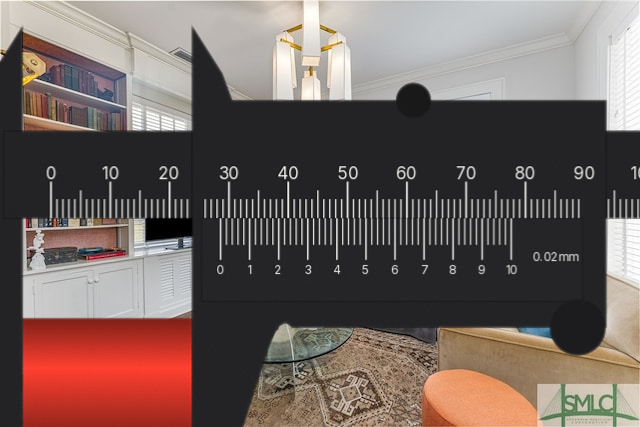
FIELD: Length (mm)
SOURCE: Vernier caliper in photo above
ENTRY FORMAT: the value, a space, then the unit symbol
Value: 28.6 mm
